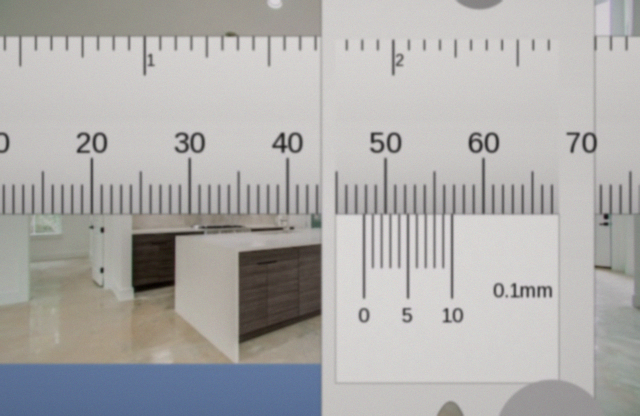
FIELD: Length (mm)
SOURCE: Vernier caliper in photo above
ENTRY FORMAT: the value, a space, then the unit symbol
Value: 47.8 mm
